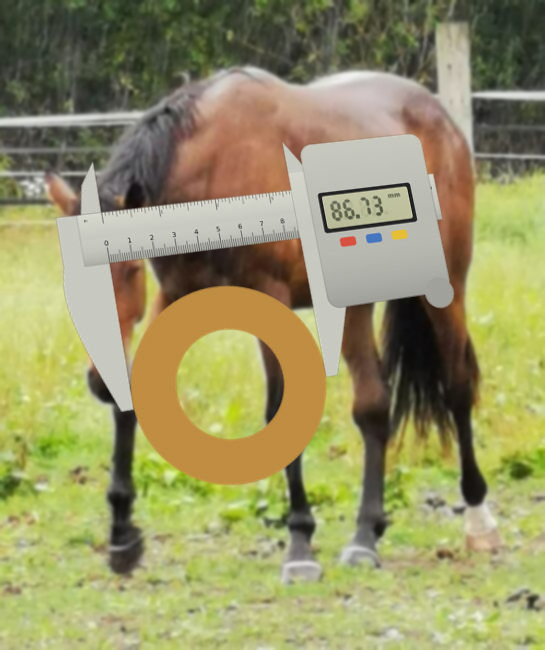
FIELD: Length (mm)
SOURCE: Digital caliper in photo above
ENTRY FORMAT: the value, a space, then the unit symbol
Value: 86.73 mm
